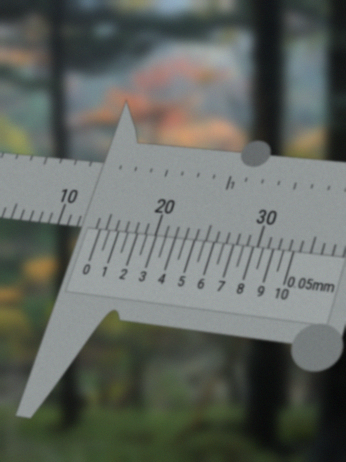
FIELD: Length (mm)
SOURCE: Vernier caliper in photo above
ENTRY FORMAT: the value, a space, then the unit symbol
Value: 14.4 mm
